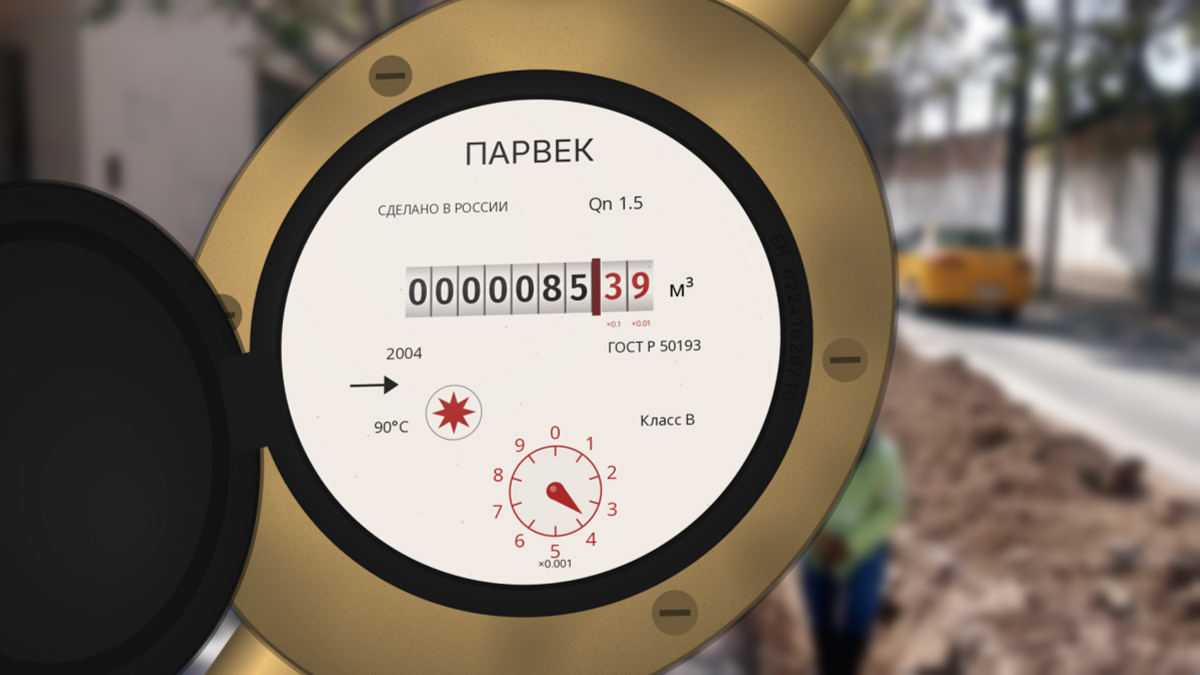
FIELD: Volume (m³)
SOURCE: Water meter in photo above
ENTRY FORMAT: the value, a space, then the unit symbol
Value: 85.393 m³
